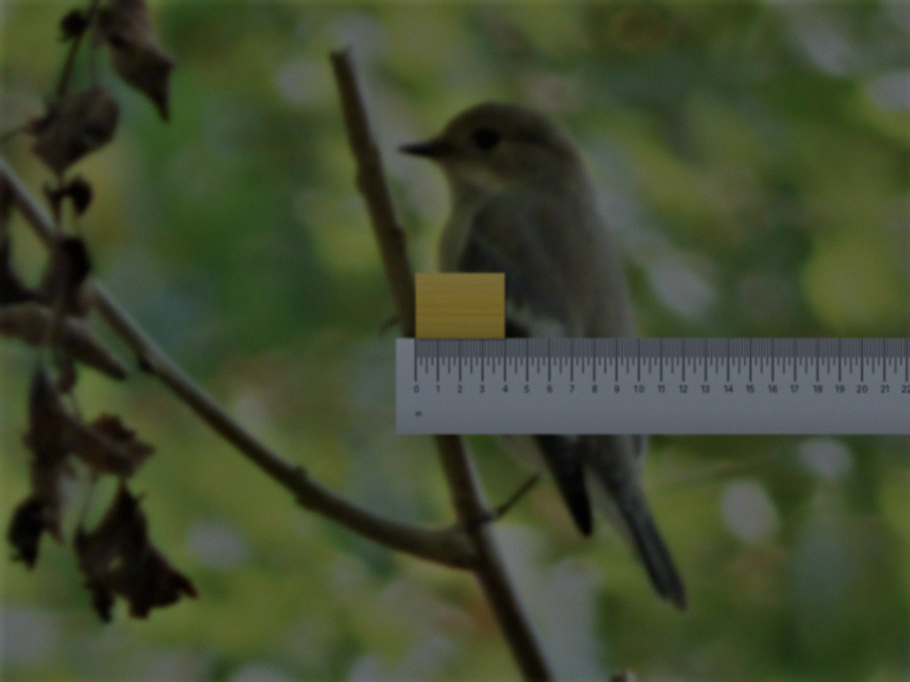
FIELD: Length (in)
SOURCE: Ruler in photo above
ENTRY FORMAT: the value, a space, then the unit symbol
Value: 4 in
